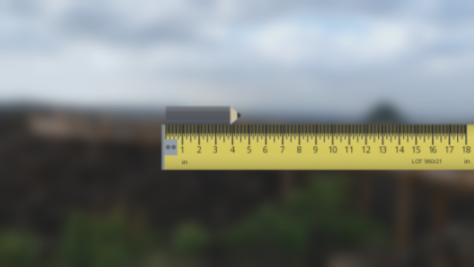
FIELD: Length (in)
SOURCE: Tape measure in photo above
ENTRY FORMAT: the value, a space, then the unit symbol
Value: 4.5 in
